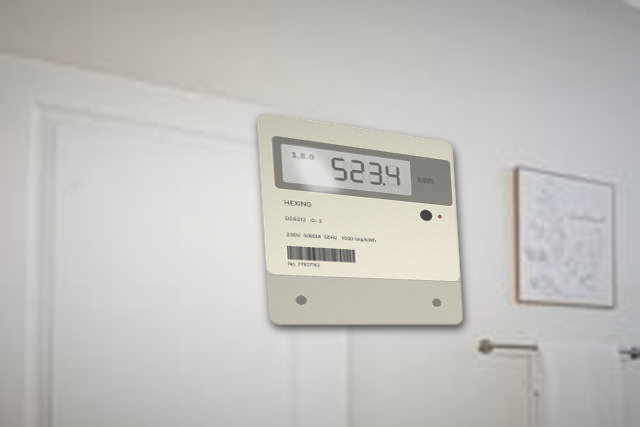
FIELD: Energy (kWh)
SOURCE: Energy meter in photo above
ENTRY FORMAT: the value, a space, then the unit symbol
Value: 523.4 kWh
